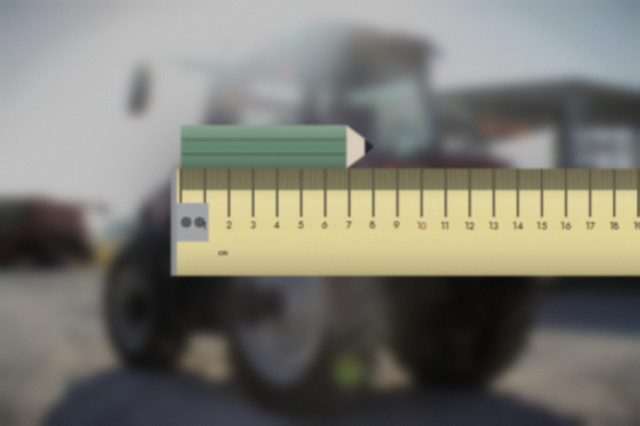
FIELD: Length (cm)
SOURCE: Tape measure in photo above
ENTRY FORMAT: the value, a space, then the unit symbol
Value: 8 cm
